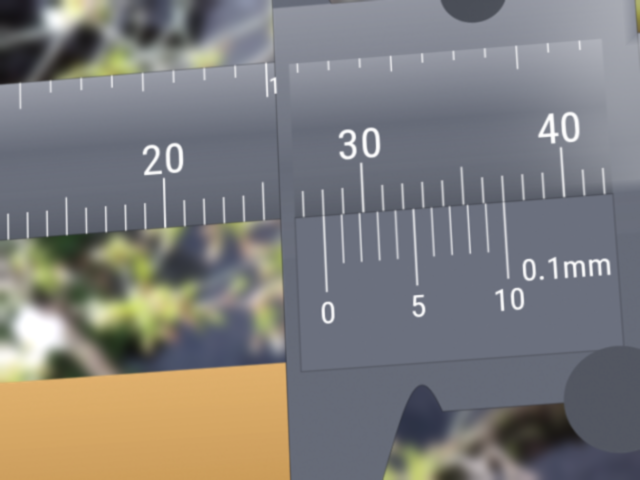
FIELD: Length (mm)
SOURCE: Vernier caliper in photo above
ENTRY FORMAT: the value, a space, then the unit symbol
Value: 28.0 mm
